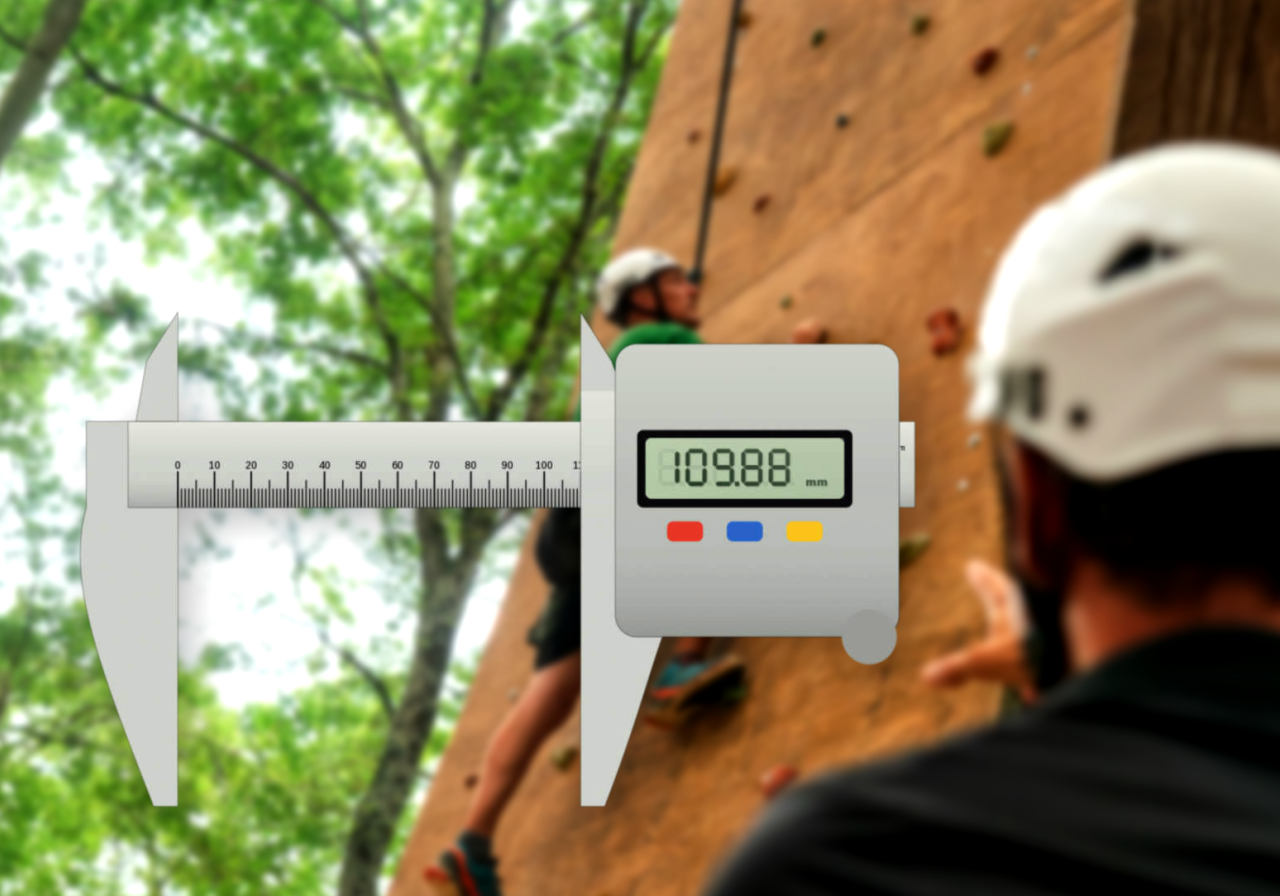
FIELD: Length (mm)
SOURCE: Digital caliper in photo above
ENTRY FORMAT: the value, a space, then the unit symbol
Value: 109.88 mm
